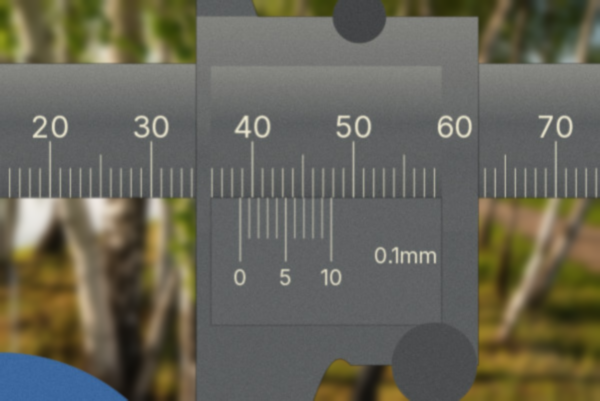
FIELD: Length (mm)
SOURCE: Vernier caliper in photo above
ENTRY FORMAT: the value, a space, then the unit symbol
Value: 38.8 mm
